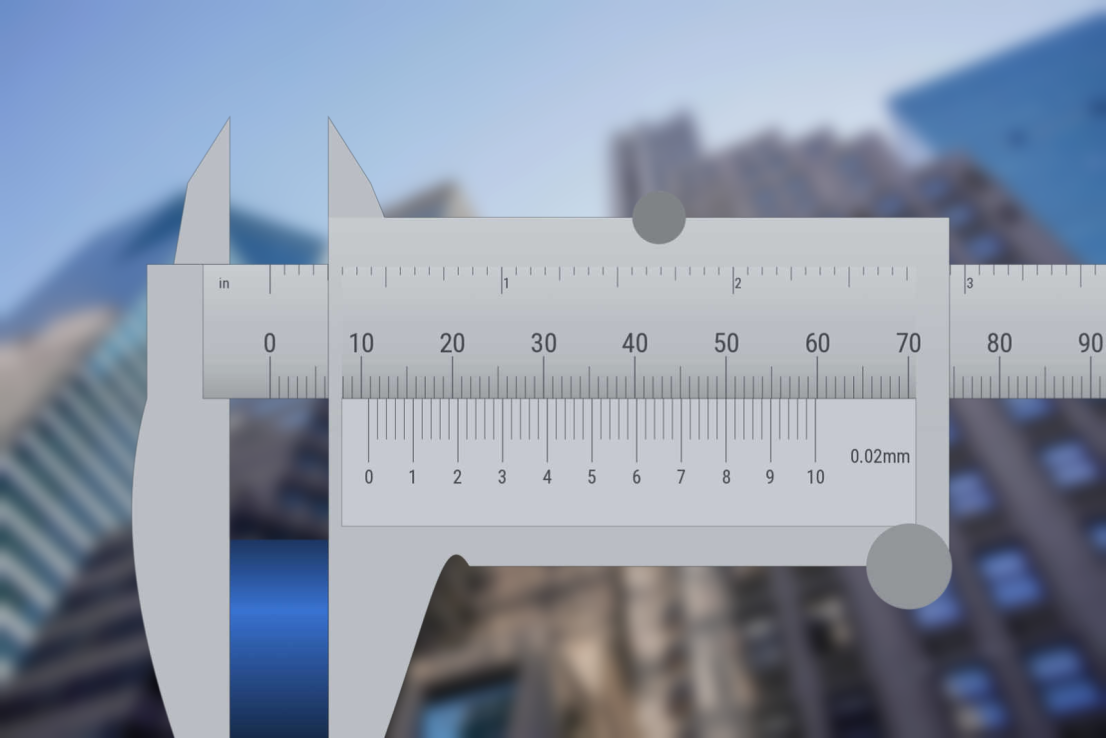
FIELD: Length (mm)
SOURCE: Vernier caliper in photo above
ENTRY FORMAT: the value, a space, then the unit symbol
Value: 10.8 mm
